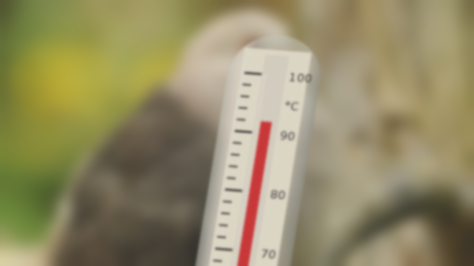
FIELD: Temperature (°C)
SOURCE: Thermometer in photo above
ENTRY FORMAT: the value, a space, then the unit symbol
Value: 92 °C
